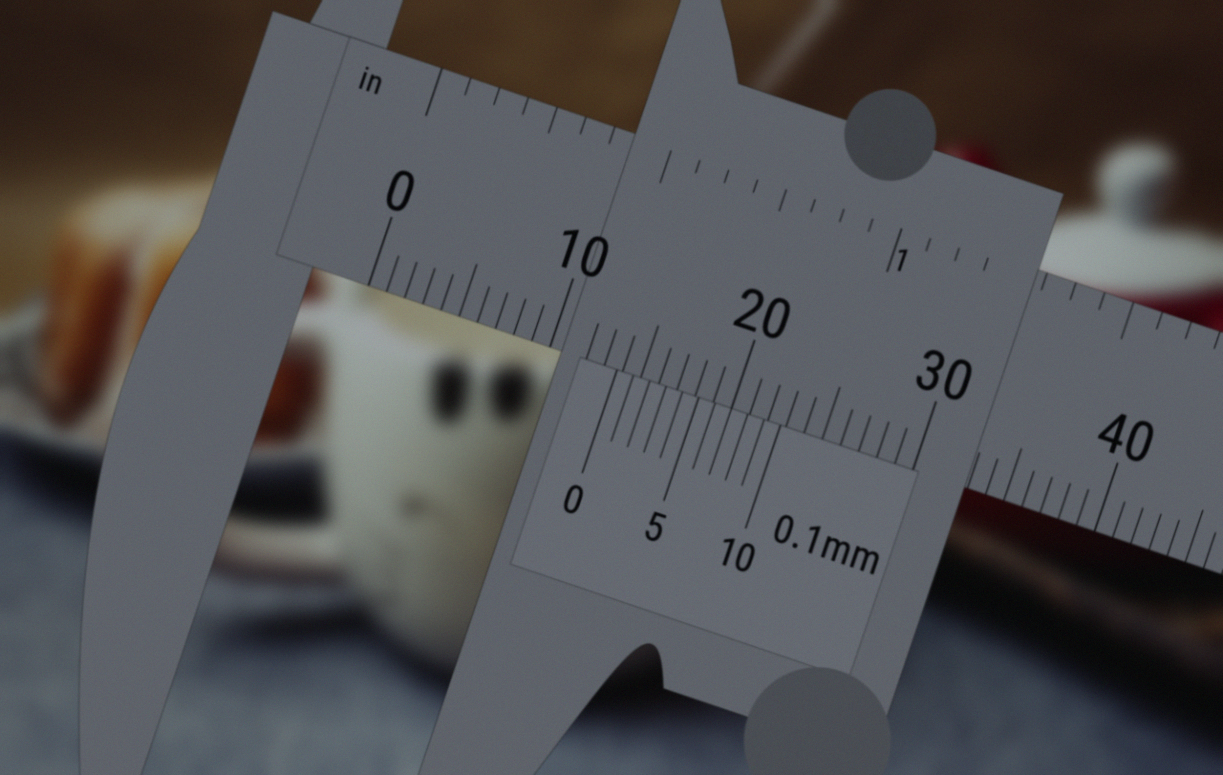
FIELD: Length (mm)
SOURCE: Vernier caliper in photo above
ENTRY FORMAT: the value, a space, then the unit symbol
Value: 13.7 mm
